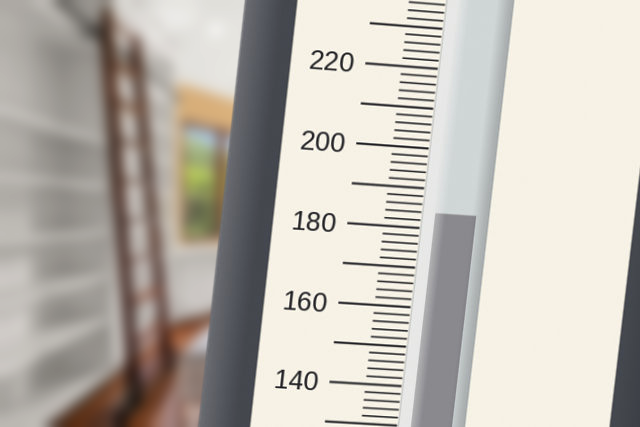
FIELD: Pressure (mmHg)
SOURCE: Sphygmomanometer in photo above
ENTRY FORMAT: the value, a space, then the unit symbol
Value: 184 mmHg
